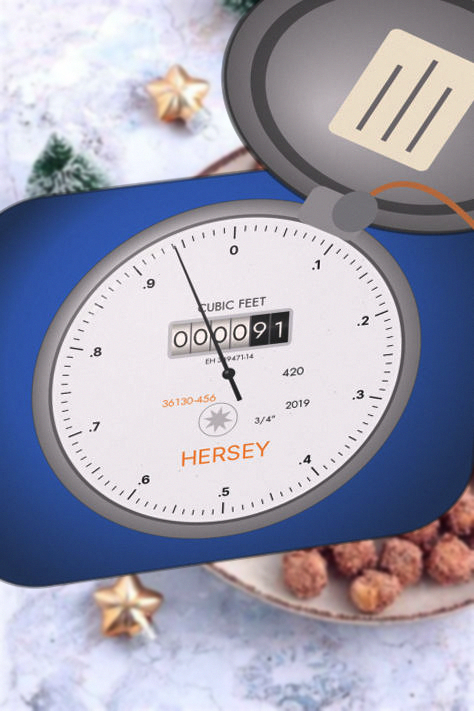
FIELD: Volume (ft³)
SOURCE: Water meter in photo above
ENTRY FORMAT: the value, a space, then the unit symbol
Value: 90.94 ft³
